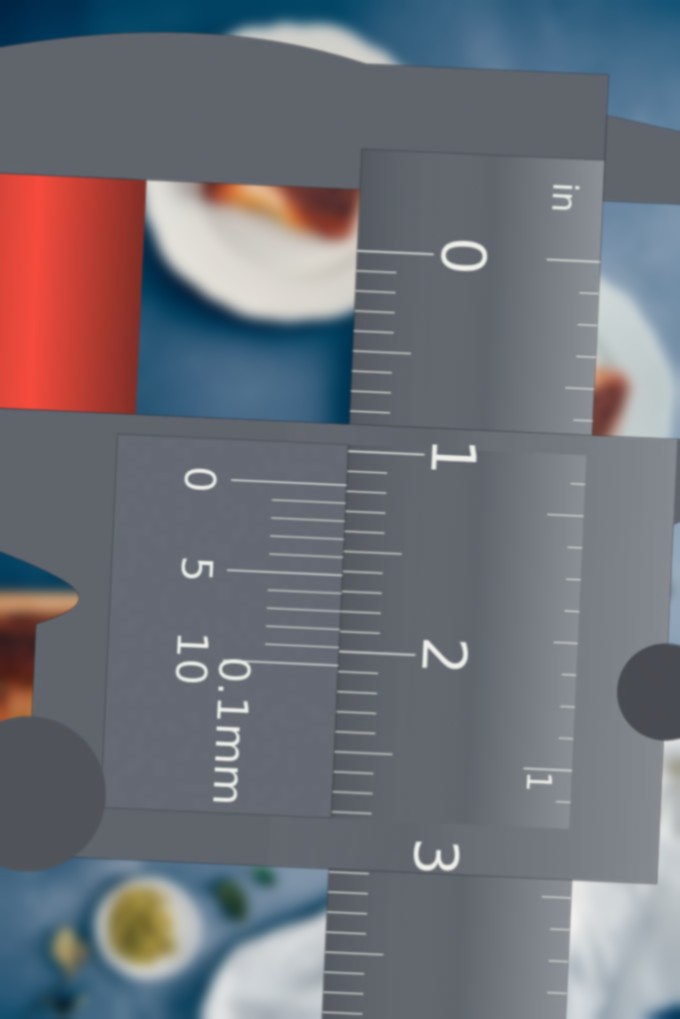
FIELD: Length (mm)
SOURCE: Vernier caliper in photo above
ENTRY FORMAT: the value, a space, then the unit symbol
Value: 11.7 mm
